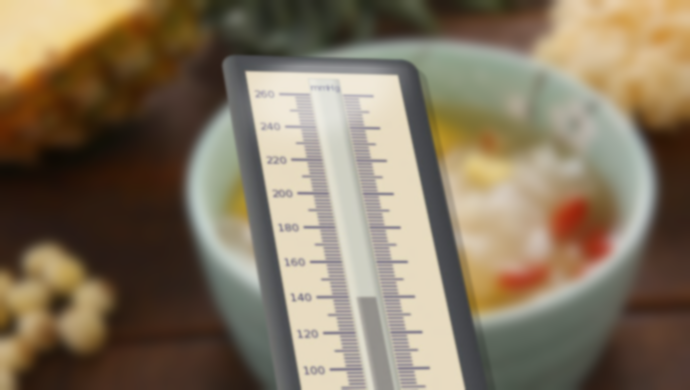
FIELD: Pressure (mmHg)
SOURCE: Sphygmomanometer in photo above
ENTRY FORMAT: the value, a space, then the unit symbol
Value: 140 mmHg
